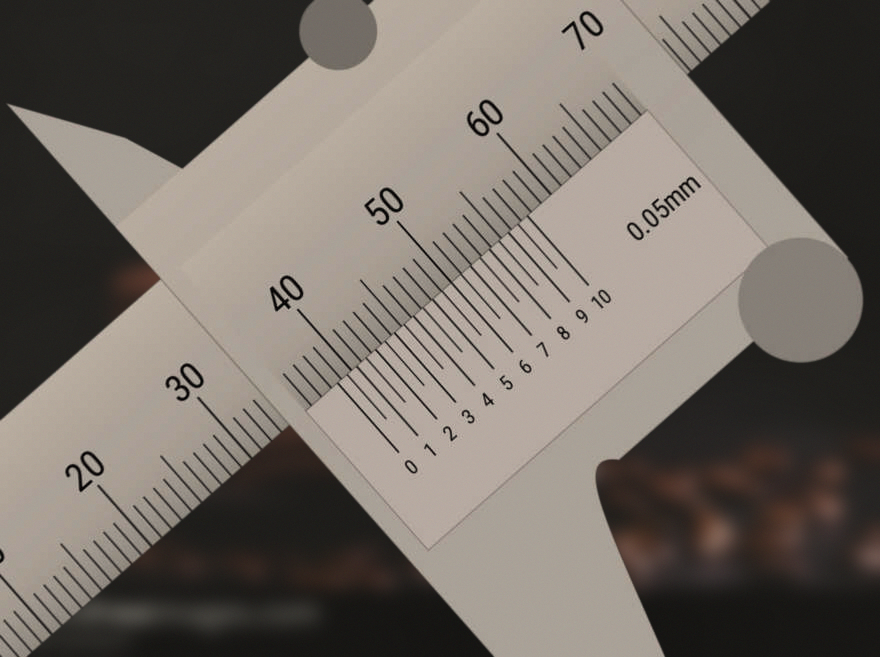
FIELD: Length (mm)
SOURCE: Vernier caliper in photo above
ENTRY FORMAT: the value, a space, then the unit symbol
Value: 38.6 mm
